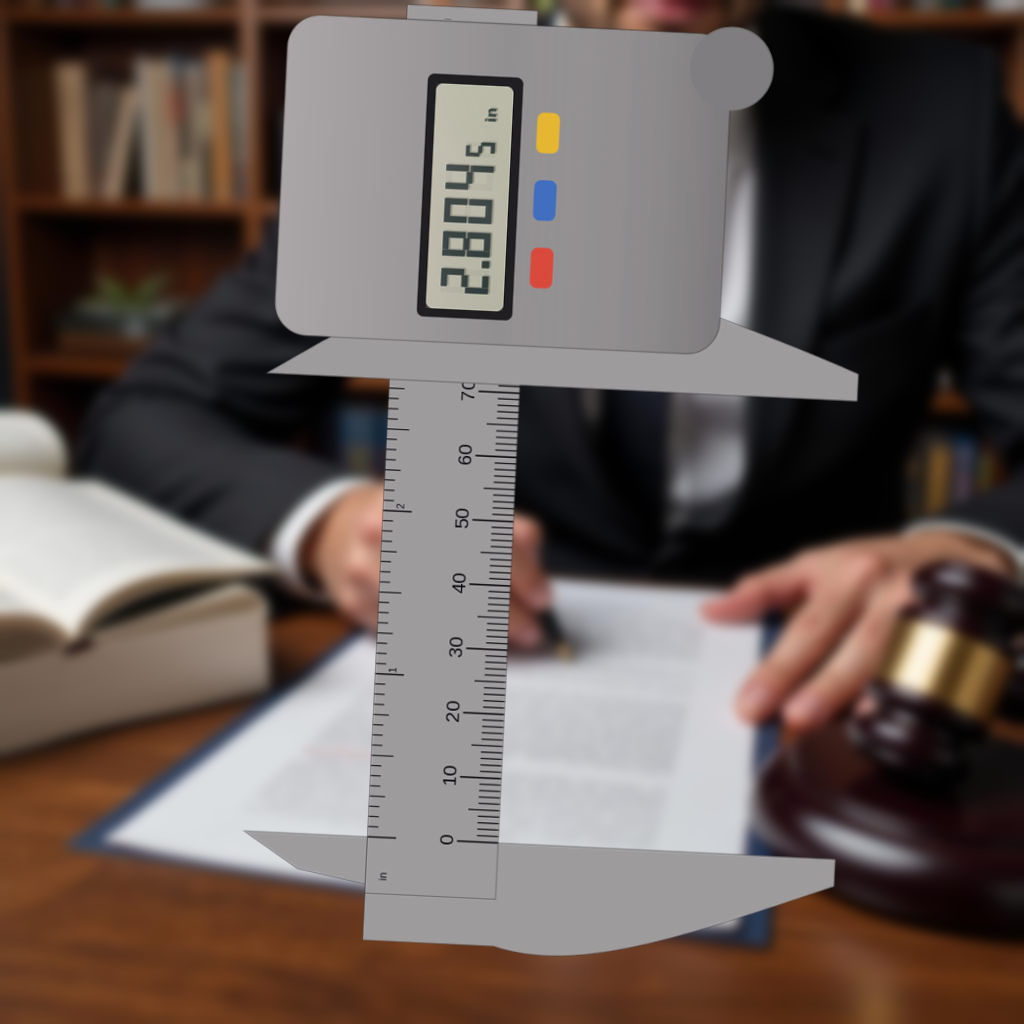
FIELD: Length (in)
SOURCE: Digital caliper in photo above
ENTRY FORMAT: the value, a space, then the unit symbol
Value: 2.8045 in
